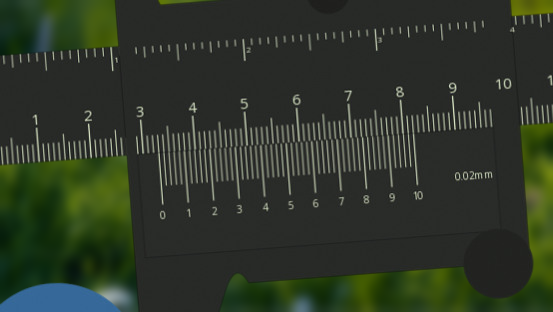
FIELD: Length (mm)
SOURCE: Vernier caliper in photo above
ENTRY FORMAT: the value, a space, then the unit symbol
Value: 33.0 mm
